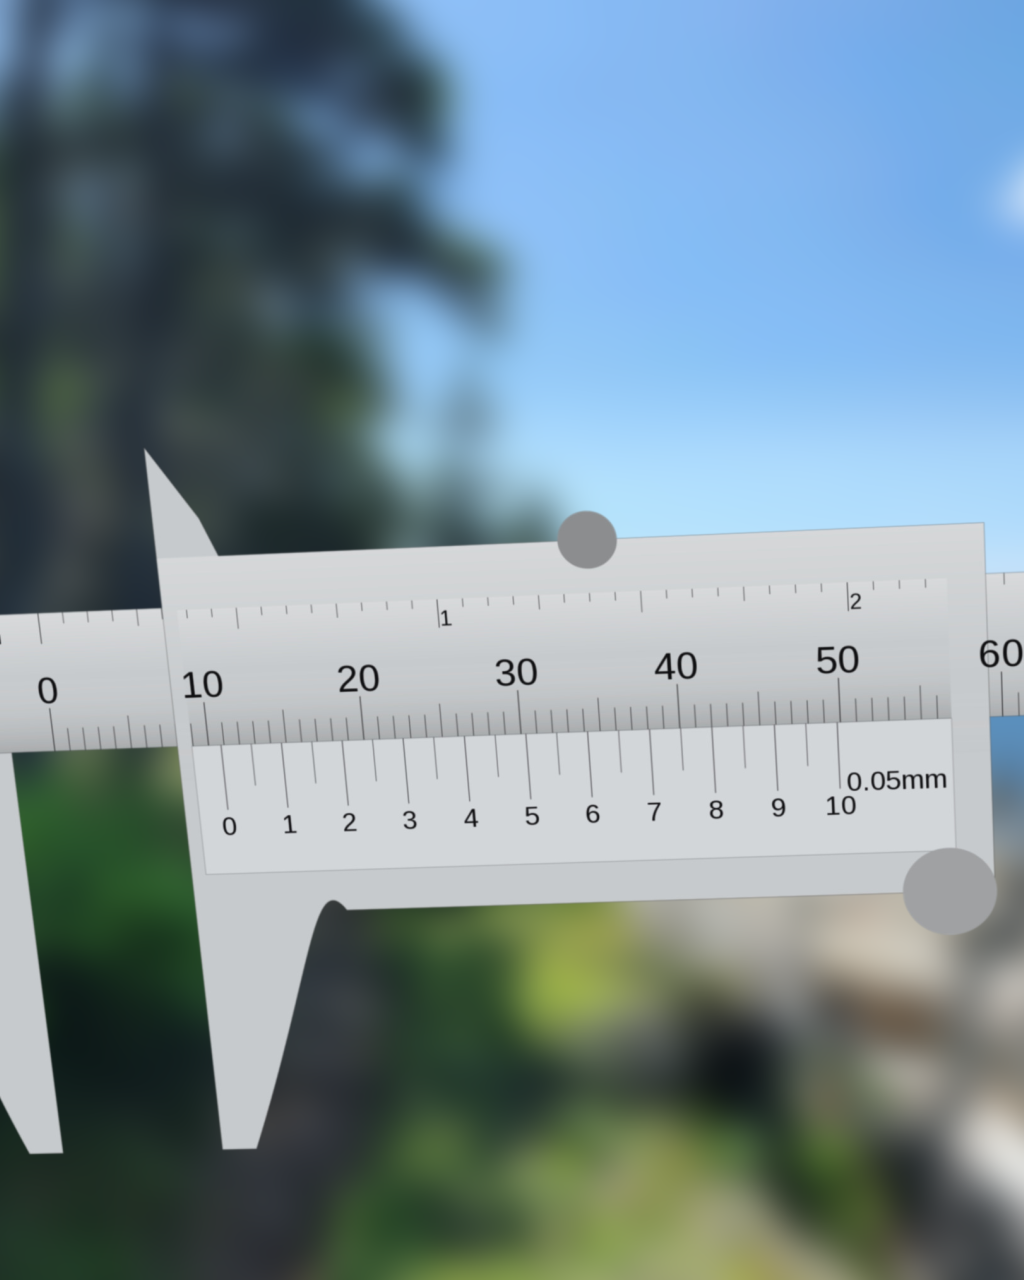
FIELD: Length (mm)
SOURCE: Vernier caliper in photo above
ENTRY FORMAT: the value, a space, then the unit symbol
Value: 10.8 mm
